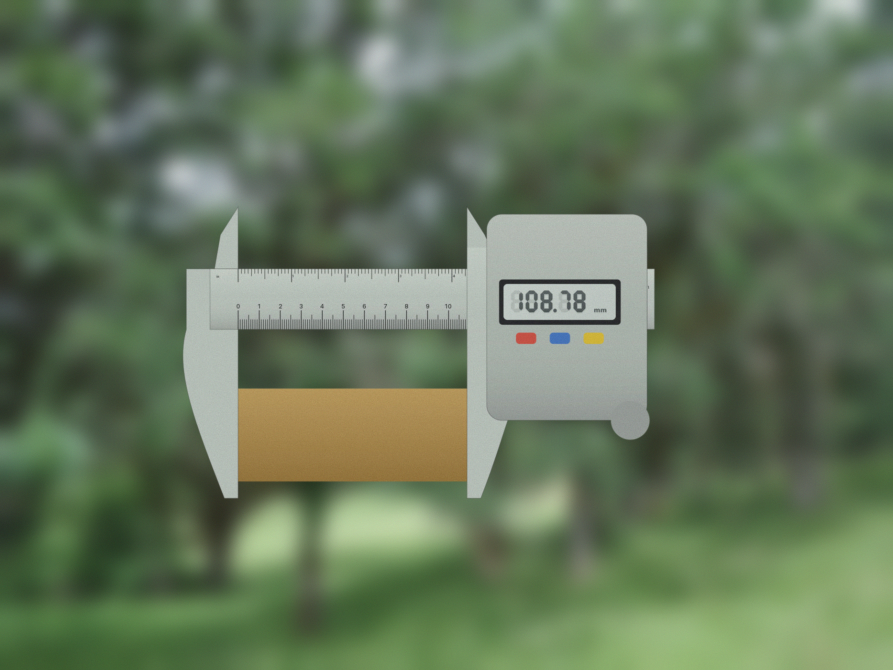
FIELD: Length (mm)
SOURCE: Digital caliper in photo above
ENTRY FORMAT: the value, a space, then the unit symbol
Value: 108.78 mm
